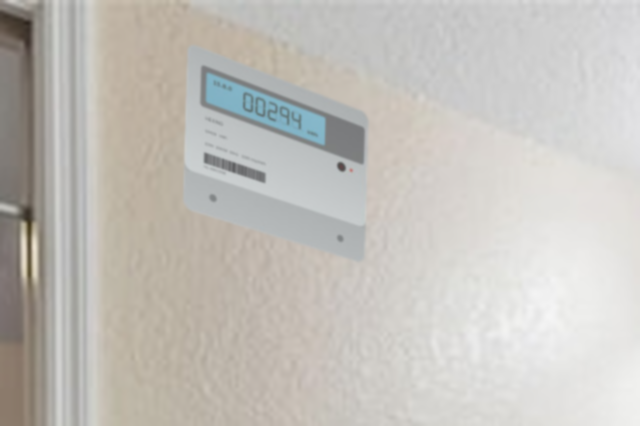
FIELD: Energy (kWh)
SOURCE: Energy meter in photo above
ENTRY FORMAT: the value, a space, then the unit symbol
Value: 294 kWh
